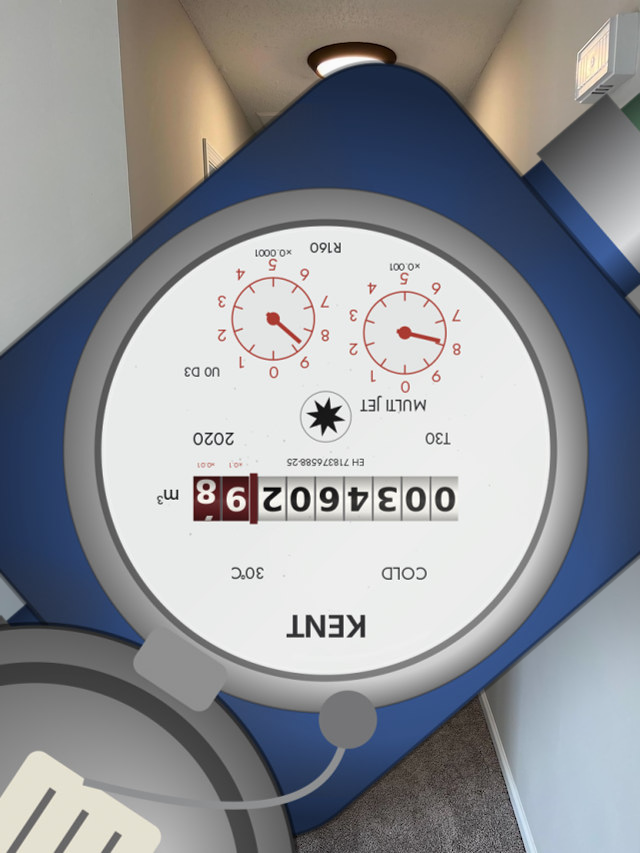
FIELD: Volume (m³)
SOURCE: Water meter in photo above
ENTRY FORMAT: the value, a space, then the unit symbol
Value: 34602.9778 m³
